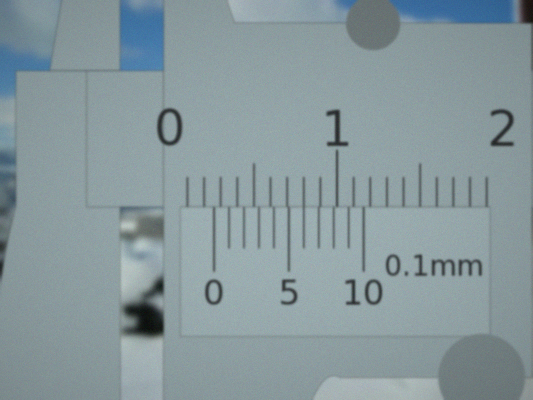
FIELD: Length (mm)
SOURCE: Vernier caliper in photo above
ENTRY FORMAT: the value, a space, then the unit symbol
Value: 2.6 mm
